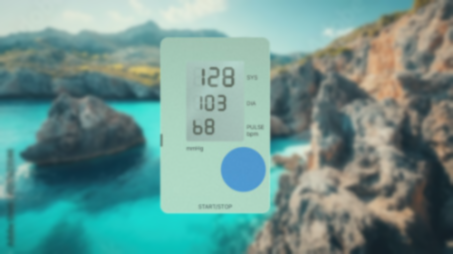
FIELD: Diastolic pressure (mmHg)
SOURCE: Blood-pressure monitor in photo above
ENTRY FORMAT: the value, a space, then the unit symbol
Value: 103 mmHg
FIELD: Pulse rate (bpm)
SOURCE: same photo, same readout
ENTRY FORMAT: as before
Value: 68 bpm
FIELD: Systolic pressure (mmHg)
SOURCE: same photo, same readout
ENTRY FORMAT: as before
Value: 128 mmHg
